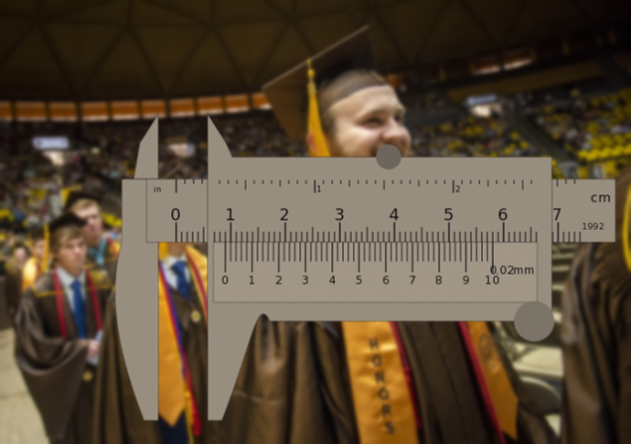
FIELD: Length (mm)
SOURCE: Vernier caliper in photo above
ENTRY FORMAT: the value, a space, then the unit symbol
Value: 9.0 mm
